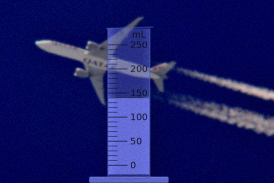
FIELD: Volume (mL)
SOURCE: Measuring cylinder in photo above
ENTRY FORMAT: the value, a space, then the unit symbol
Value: 140 mL
